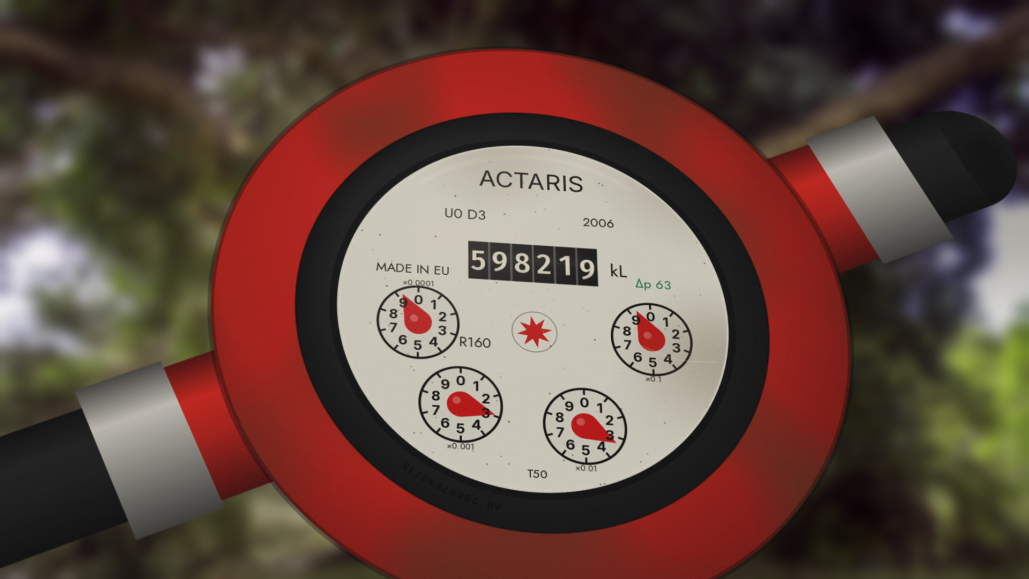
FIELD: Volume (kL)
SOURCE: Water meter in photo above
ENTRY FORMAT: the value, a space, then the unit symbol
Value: 598218.9329 kL
